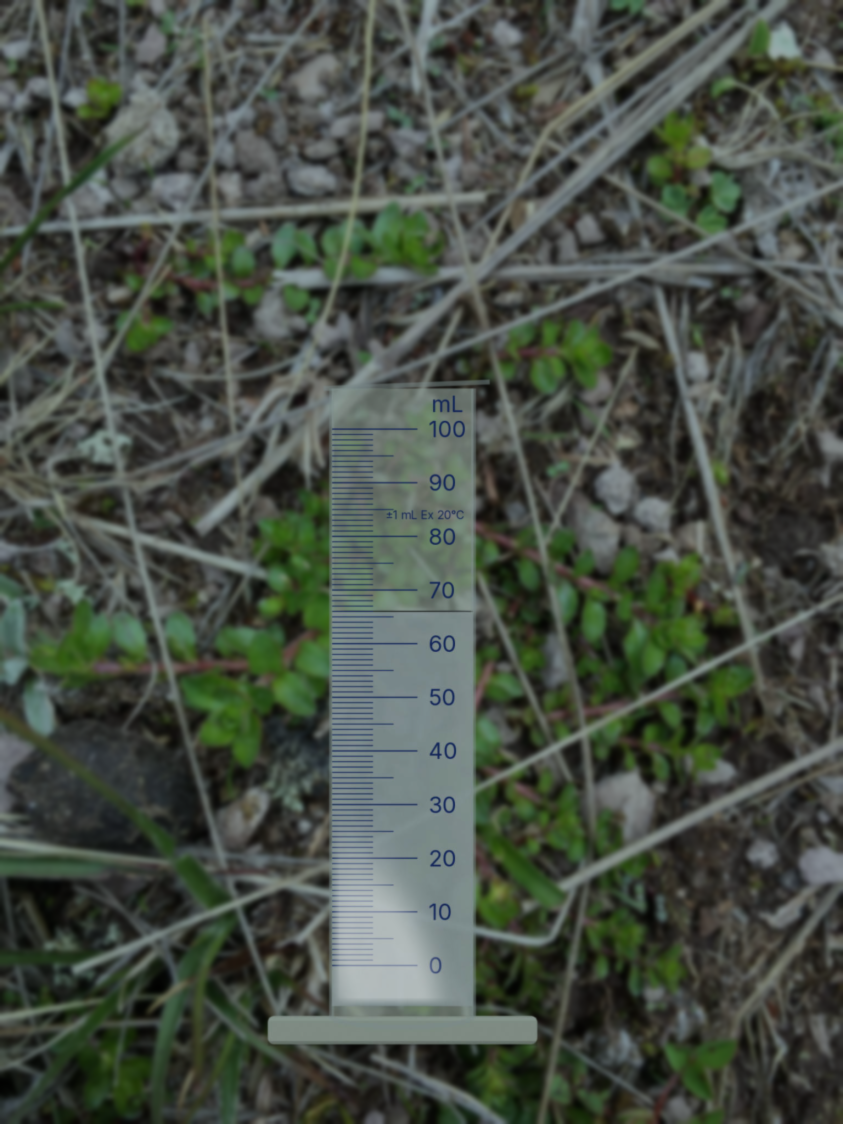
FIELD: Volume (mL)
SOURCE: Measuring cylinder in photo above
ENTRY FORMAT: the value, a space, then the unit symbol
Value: 66 mL
